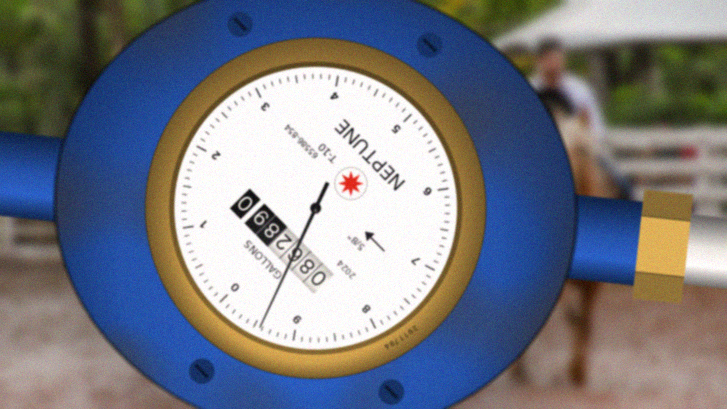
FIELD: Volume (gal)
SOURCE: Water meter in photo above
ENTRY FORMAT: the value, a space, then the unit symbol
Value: 862889.4 gal
